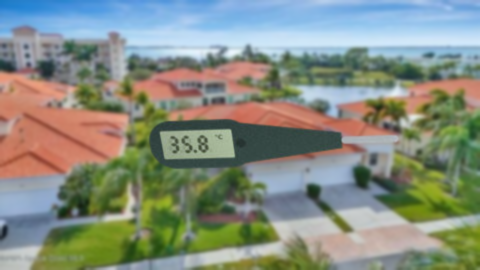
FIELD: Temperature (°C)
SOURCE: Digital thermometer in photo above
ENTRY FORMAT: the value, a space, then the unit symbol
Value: 35.8 °C
